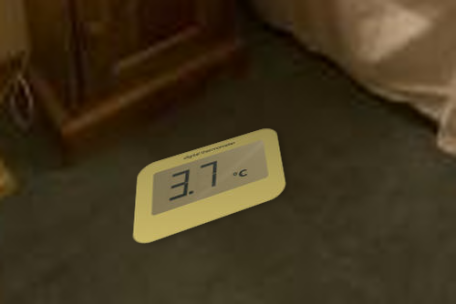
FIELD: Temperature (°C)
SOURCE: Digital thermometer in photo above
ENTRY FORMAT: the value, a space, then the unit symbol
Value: 3.7 °C
